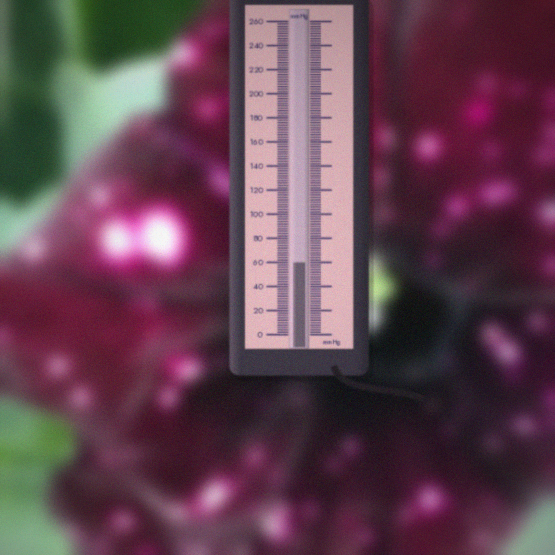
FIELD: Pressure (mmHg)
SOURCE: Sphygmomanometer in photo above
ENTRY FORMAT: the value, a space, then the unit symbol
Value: 60 mmHg
